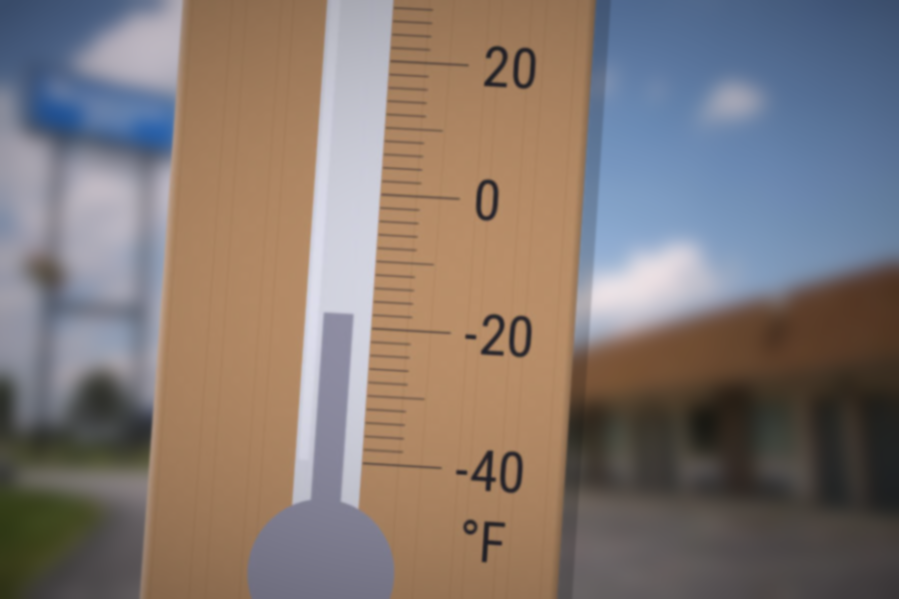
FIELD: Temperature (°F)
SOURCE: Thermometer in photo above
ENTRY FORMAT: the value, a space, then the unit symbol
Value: -18 °F
